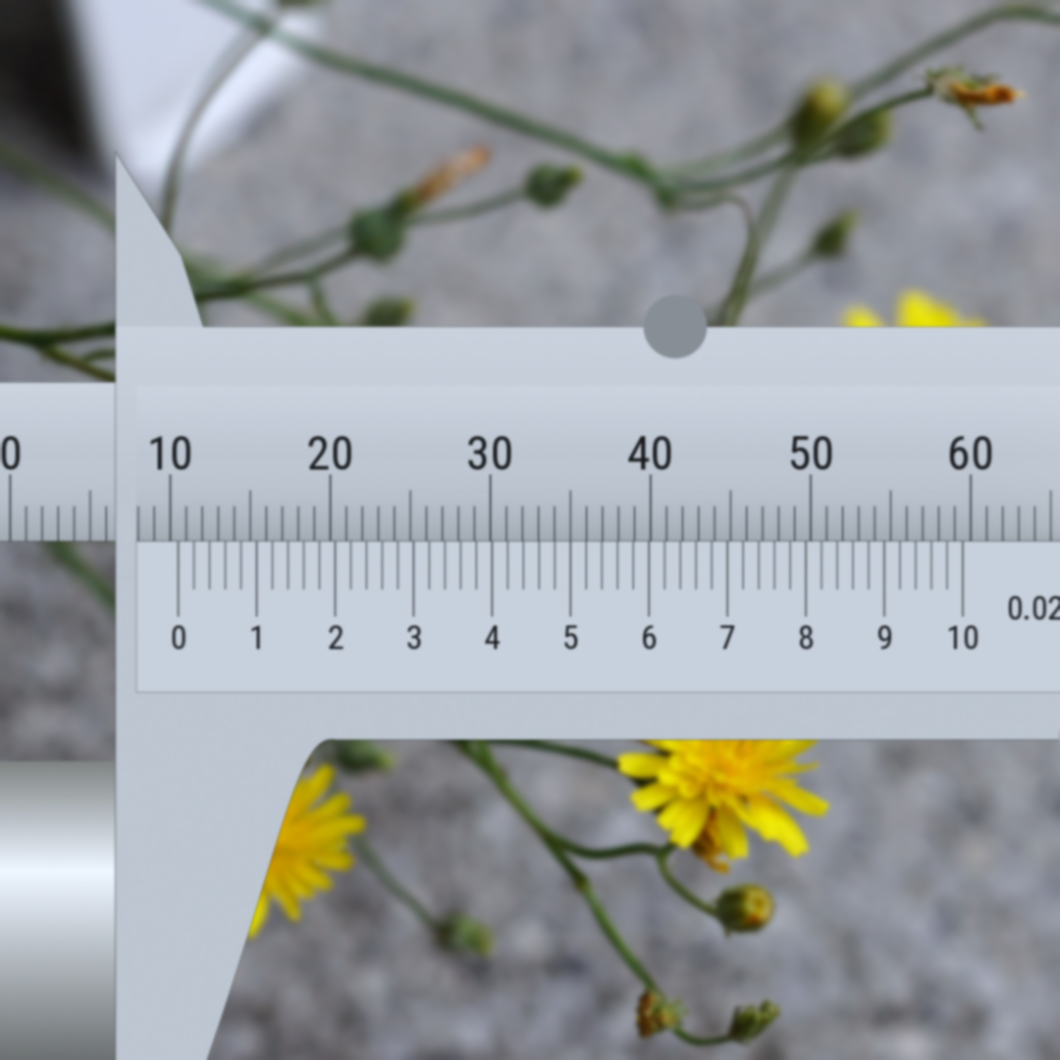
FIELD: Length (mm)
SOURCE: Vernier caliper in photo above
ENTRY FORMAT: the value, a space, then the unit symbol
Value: 10.5 mm
